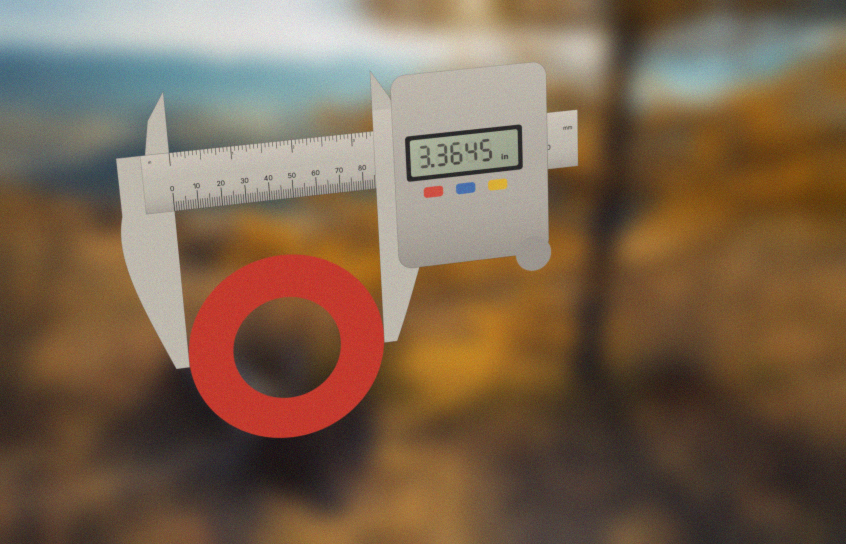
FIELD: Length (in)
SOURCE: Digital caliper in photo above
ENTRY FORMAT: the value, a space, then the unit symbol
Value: 3.3645 in
